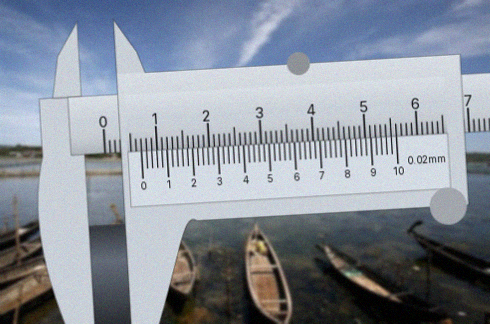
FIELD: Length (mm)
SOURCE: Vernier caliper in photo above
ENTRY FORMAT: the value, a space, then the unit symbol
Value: 7.0 mm
